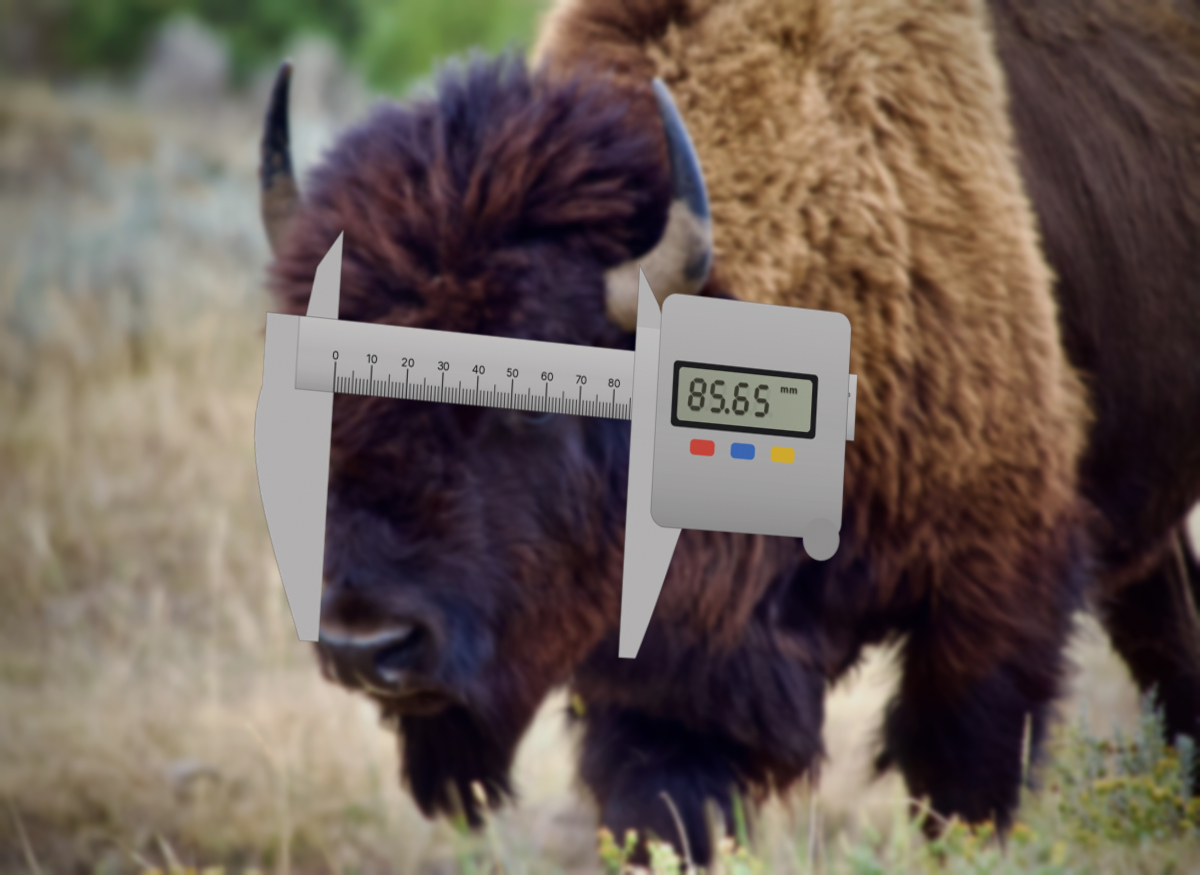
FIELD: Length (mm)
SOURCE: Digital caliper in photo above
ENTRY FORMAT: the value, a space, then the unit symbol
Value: 85.65 mm
